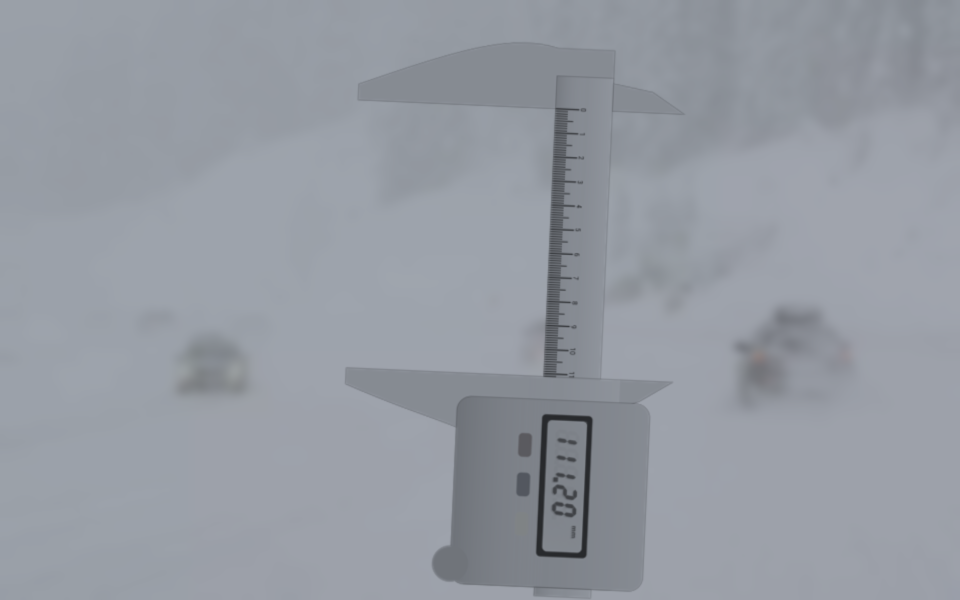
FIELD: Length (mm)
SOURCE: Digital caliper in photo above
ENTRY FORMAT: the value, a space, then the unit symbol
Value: 111.20 mm
